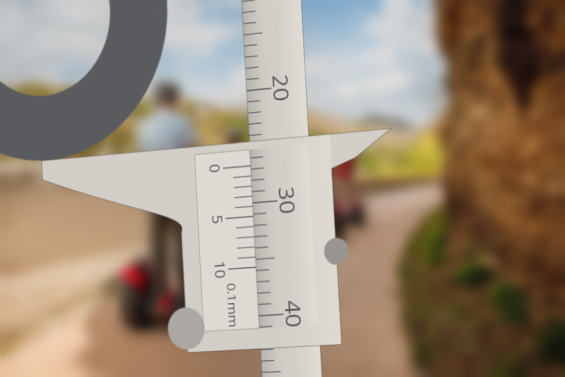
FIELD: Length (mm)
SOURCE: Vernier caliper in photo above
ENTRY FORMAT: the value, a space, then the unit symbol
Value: 26.7 mm
